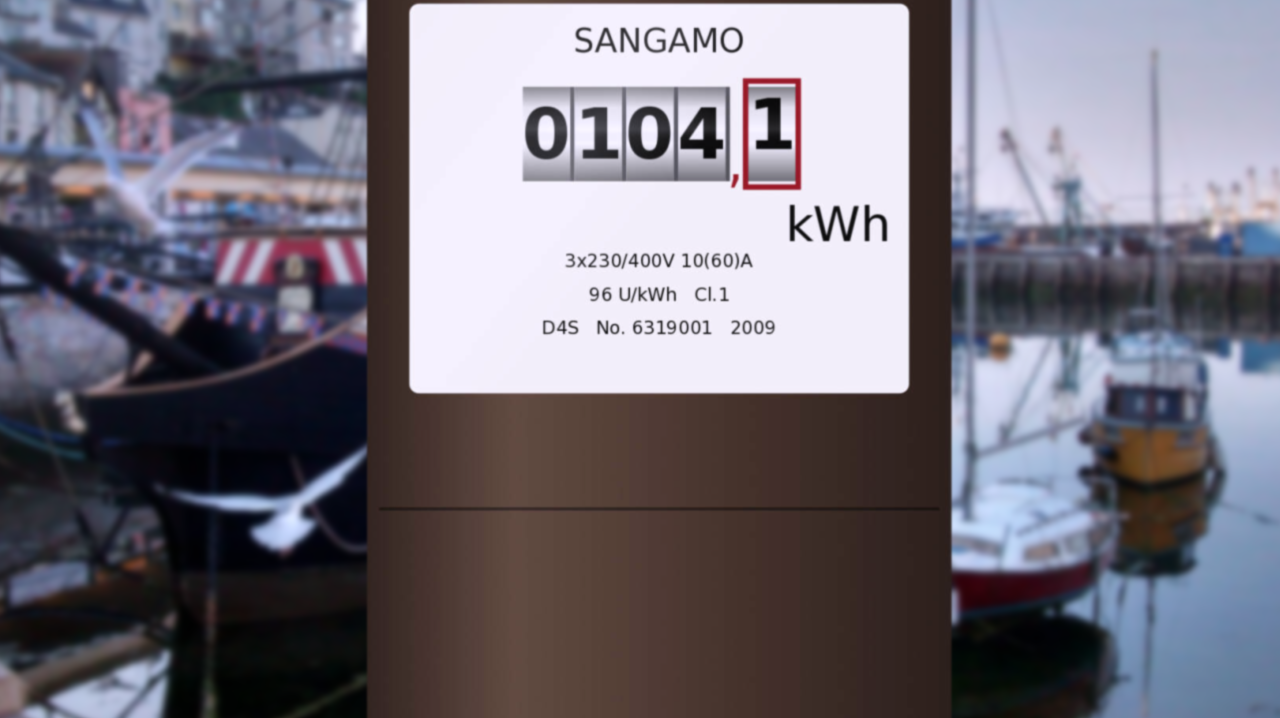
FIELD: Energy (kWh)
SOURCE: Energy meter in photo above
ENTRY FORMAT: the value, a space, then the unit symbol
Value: 104.1 kWh
